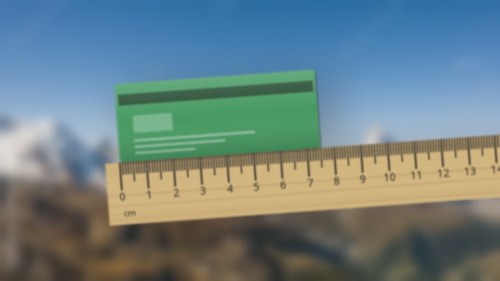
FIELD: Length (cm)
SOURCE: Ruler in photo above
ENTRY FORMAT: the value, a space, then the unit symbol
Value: 7.5 cm
